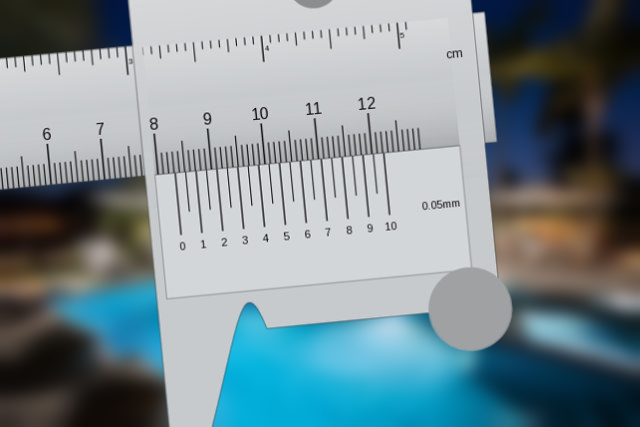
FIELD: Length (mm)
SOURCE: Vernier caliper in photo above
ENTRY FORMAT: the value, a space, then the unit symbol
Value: 83.2 mm
